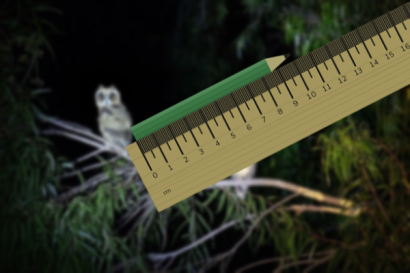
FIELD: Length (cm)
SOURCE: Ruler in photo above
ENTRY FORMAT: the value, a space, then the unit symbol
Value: 10 cm
